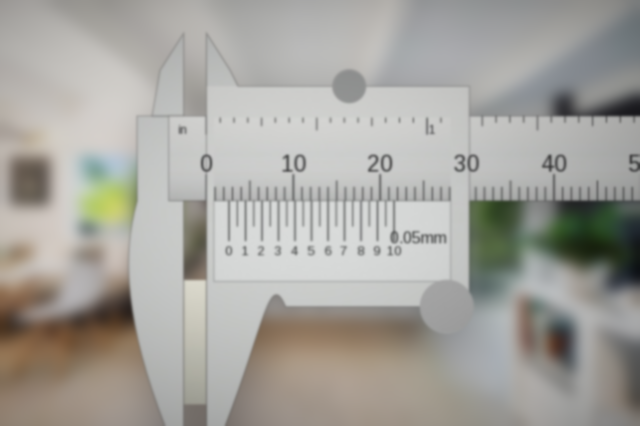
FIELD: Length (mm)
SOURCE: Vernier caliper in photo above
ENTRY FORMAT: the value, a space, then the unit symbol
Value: 2.6 mm
